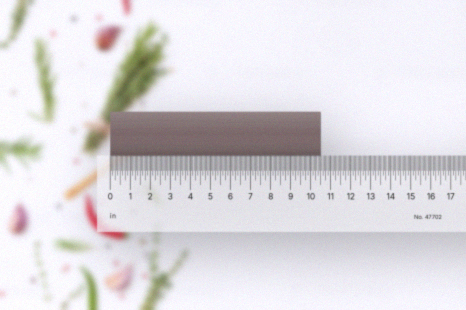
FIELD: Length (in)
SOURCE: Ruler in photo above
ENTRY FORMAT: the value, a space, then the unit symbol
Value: 10.5 in
